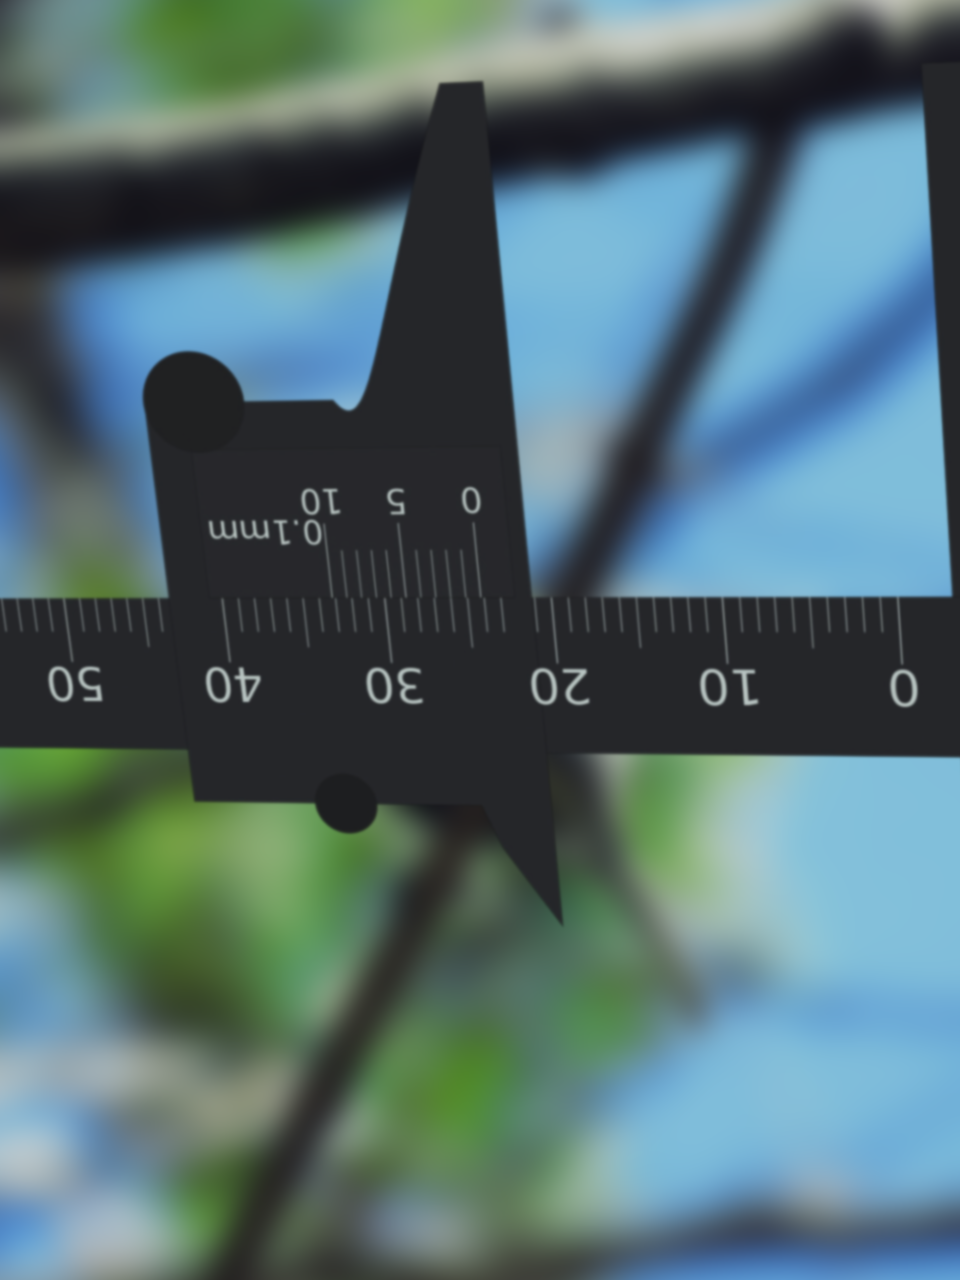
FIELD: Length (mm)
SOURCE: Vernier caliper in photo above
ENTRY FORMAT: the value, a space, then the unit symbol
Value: 24.2 mm
